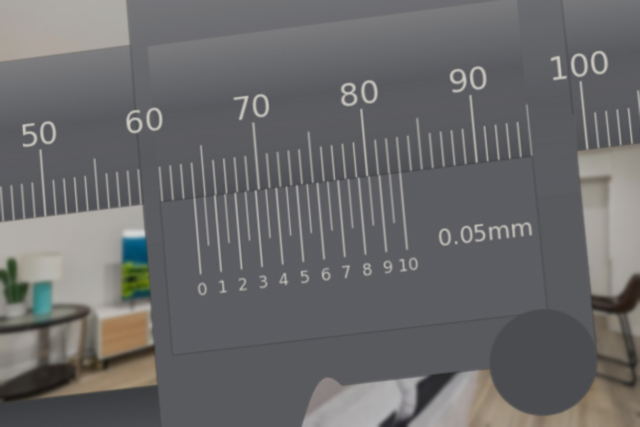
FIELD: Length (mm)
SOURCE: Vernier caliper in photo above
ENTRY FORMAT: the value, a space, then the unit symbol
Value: 64.0 mm
